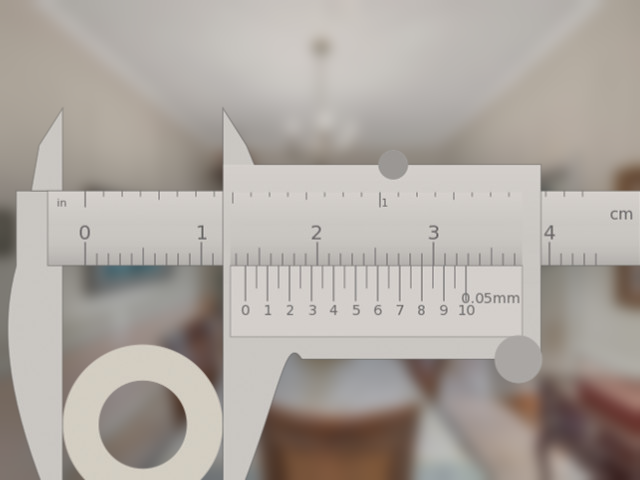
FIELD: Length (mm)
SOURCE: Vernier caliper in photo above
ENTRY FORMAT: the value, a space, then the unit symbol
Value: 13.8 mm
